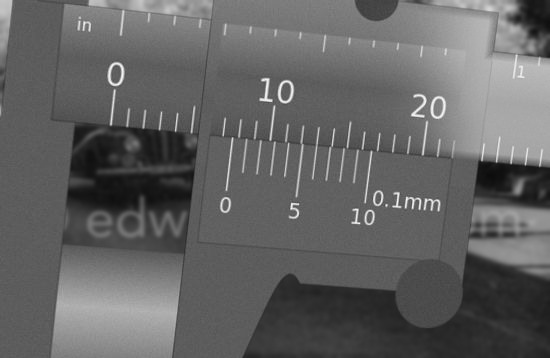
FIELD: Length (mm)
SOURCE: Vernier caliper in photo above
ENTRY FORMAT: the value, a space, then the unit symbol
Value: 7.6 mm
